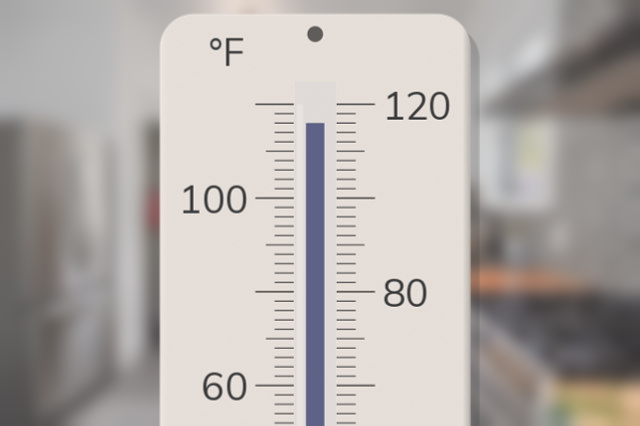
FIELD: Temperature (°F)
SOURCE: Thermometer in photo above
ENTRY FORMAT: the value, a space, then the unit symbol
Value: 116 °F
